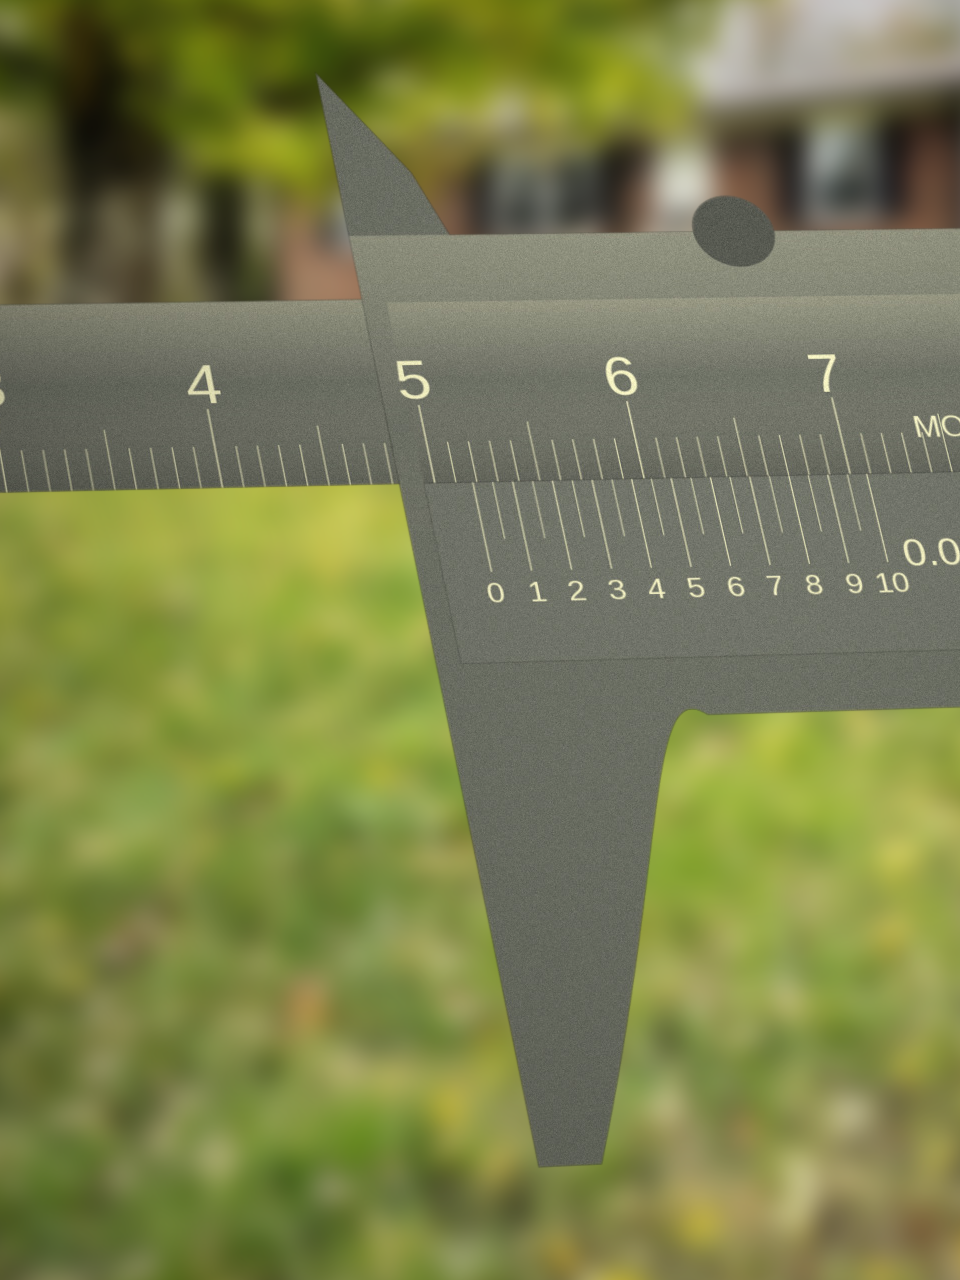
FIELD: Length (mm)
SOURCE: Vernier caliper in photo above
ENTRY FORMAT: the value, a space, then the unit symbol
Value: 51.8 mm
